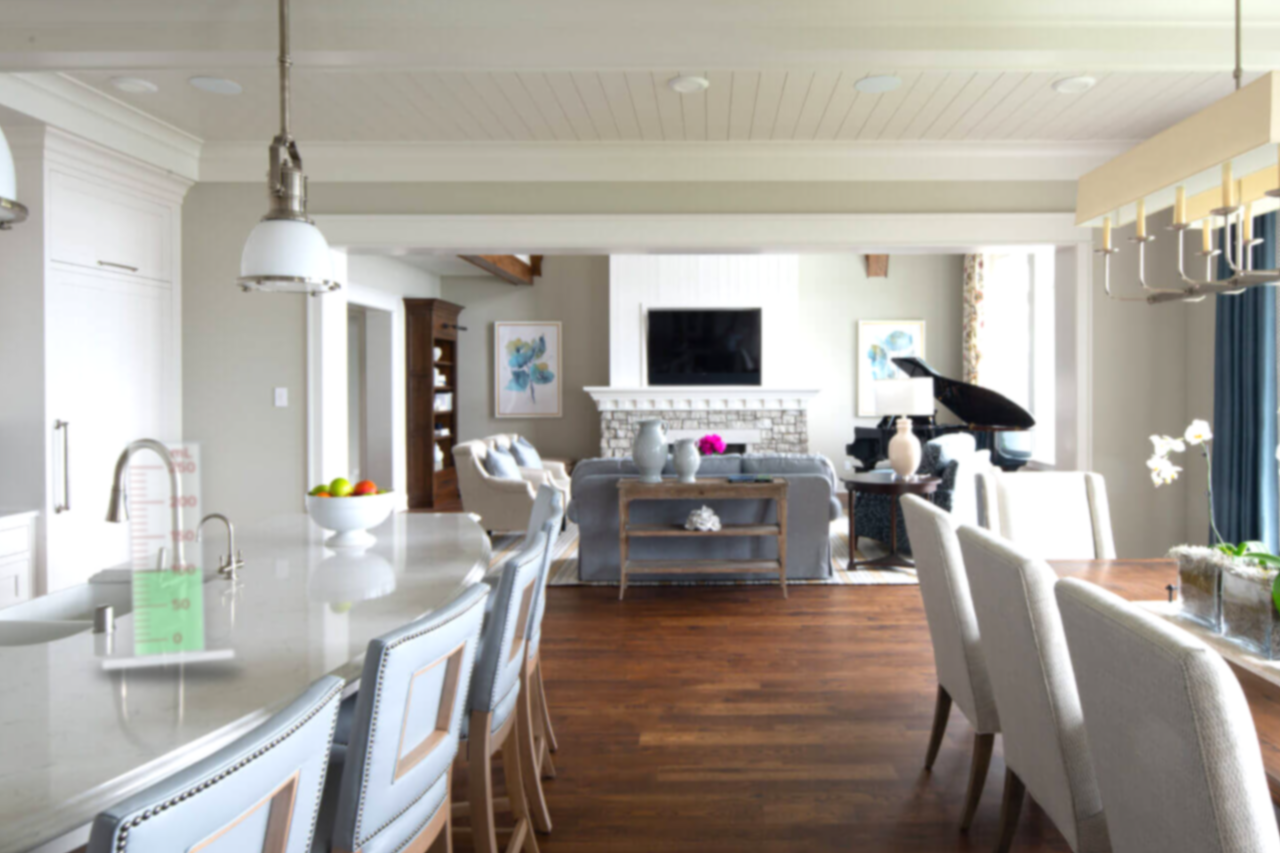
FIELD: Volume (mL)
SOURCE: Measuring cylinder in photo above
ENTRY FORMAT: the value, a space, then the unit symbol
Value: 100 mL
